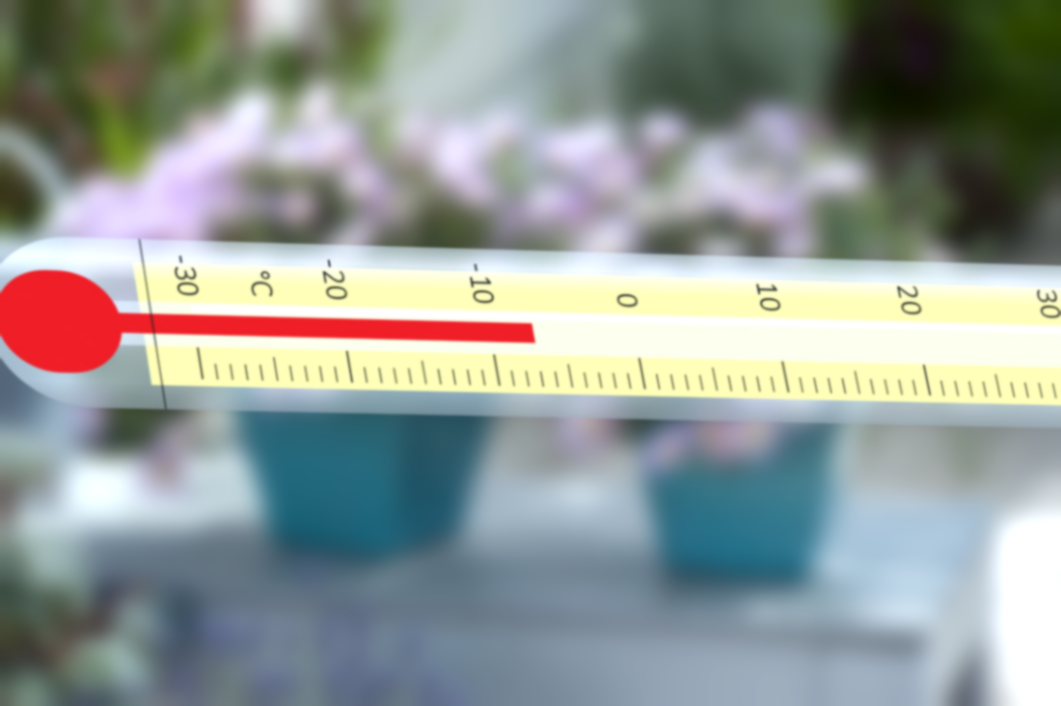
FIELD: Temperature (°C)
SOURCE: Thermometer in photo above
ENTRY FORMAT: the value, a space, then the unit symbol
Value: -7 °C
